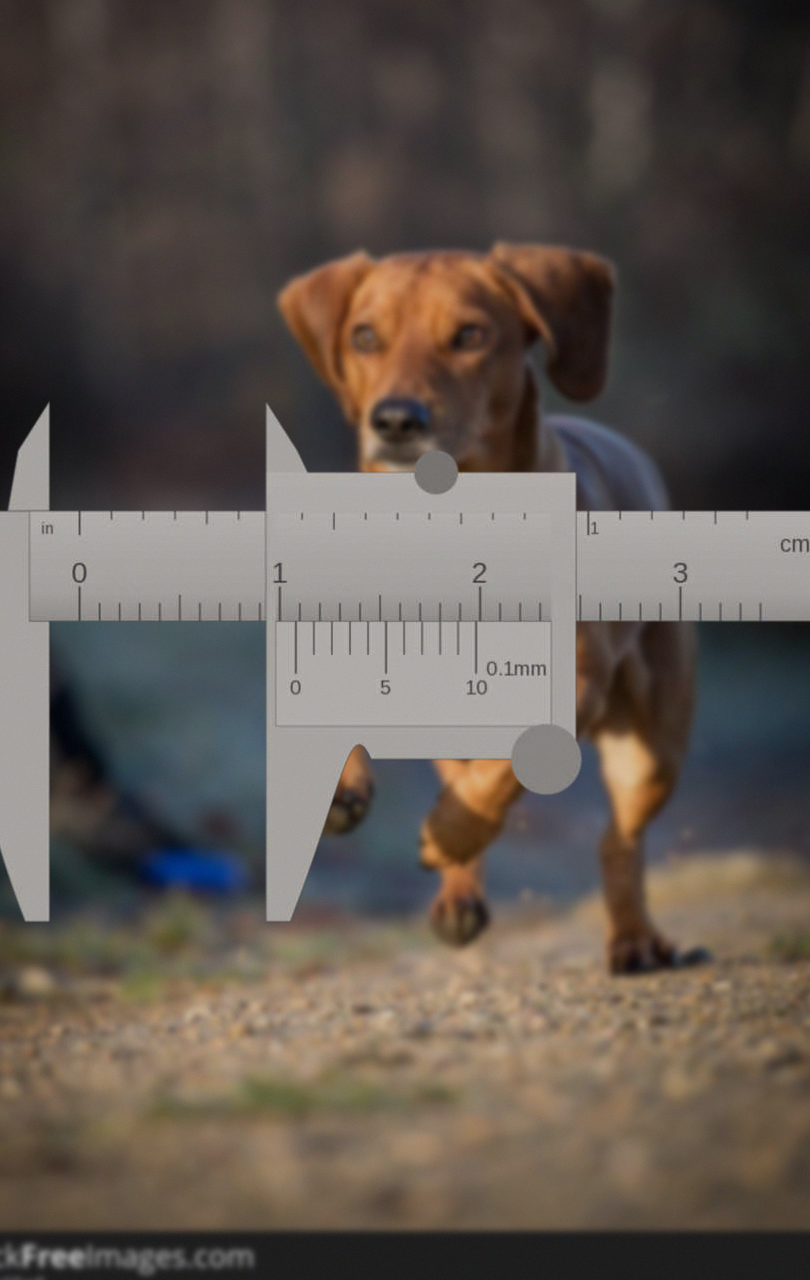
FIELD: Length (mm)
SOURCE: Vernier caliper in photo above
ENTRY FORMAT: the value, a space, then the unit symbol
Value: 10.8 mm
